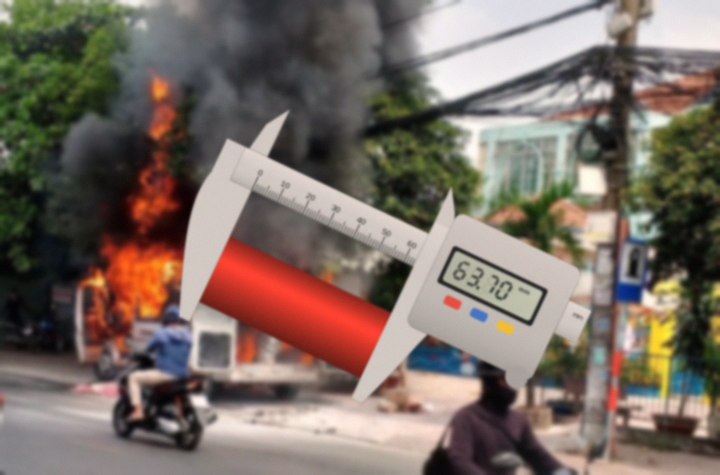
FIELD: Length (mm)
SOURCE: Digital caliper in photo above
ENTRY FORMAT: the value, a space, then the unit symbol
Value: 63.70 mm
